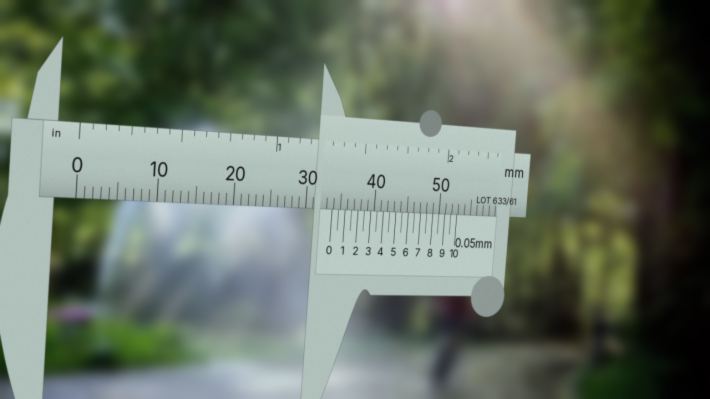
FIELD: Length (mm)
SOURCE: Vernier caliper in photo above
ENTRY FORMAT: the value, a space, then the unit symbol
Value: 33.8 mm
